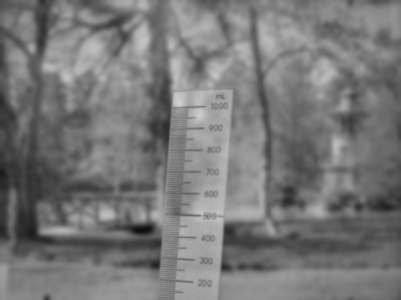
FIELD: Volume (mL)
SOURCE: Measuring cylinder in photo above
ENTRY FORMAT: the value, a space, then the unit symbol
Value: 500 mL
